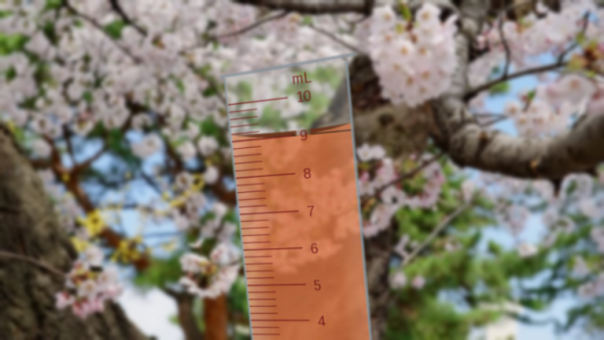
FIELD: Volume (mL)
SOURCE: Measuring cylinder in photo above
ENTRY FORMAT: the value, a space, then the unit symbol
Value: 9 mL
